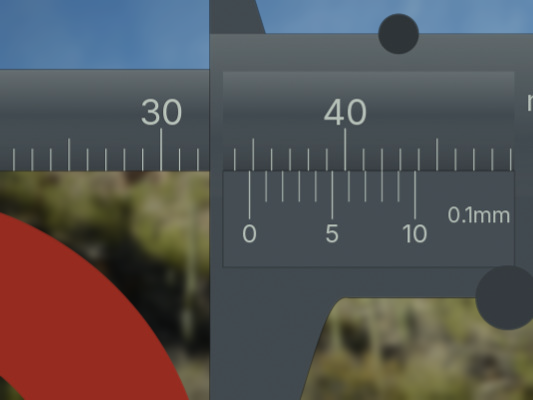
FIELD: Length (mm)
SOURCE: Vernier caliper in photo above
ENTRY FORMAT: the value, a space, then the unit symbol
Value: 34.8 mm
